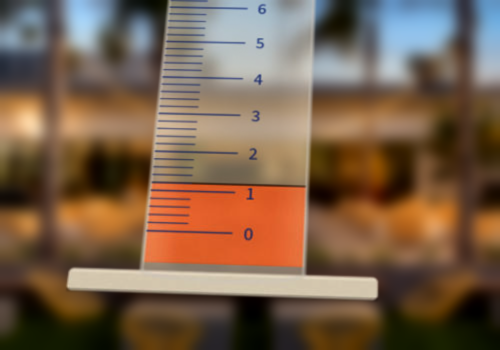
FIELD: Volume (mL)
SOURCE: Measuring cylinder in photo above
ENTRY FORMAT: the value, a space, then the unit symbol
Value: 1.2 mL
